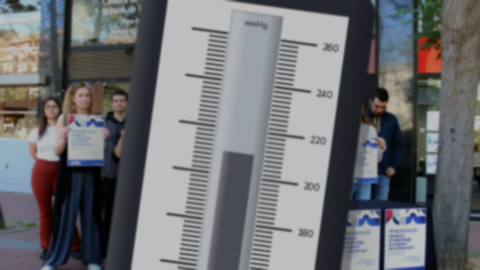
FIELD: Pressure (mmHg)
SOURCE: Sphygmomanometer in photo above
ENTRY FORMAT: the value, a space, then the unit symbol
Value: 210 mmHg
